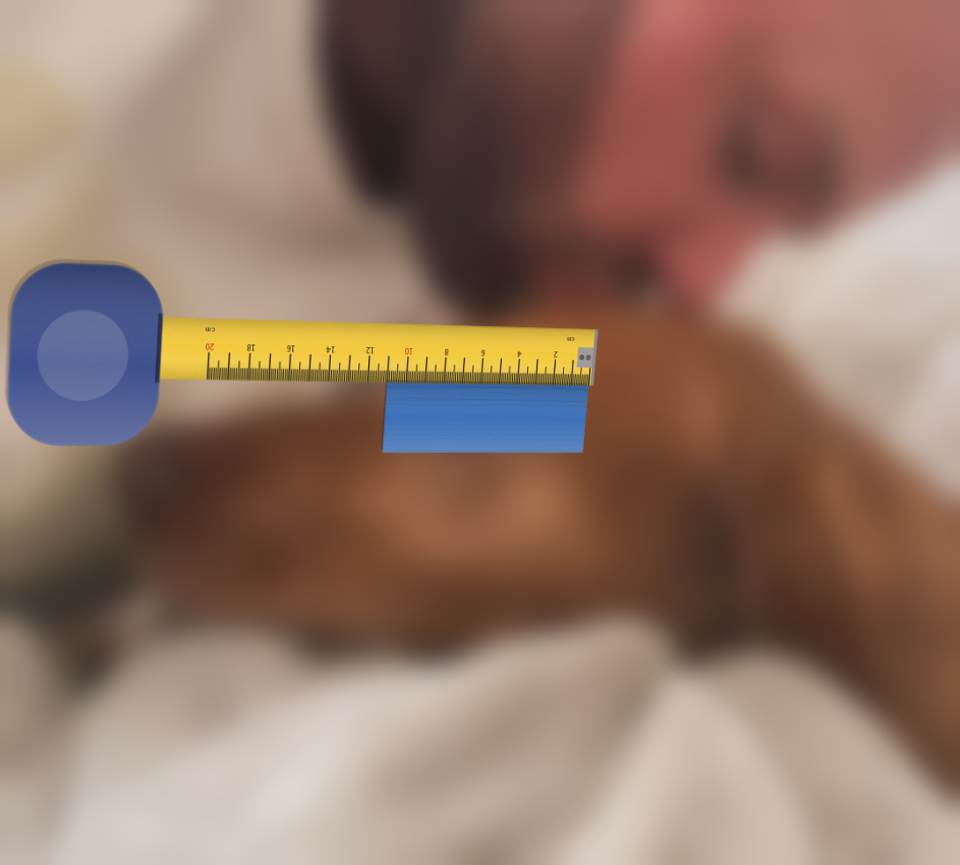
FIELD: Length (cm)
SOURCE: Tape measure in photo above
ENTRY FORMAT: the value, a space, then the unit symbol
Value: 11 cm
